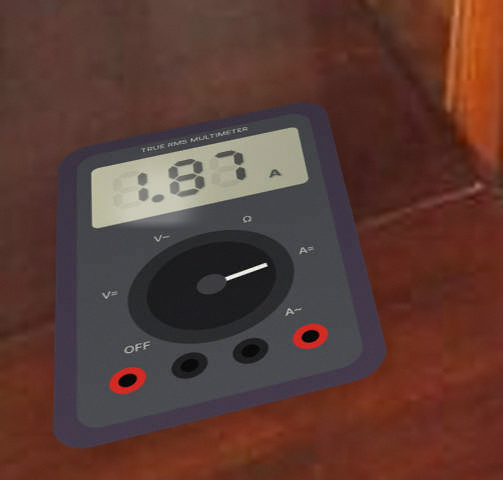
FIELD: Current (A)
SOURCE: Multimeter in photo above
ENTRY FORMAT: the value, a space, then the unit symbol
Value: 1.87 A
